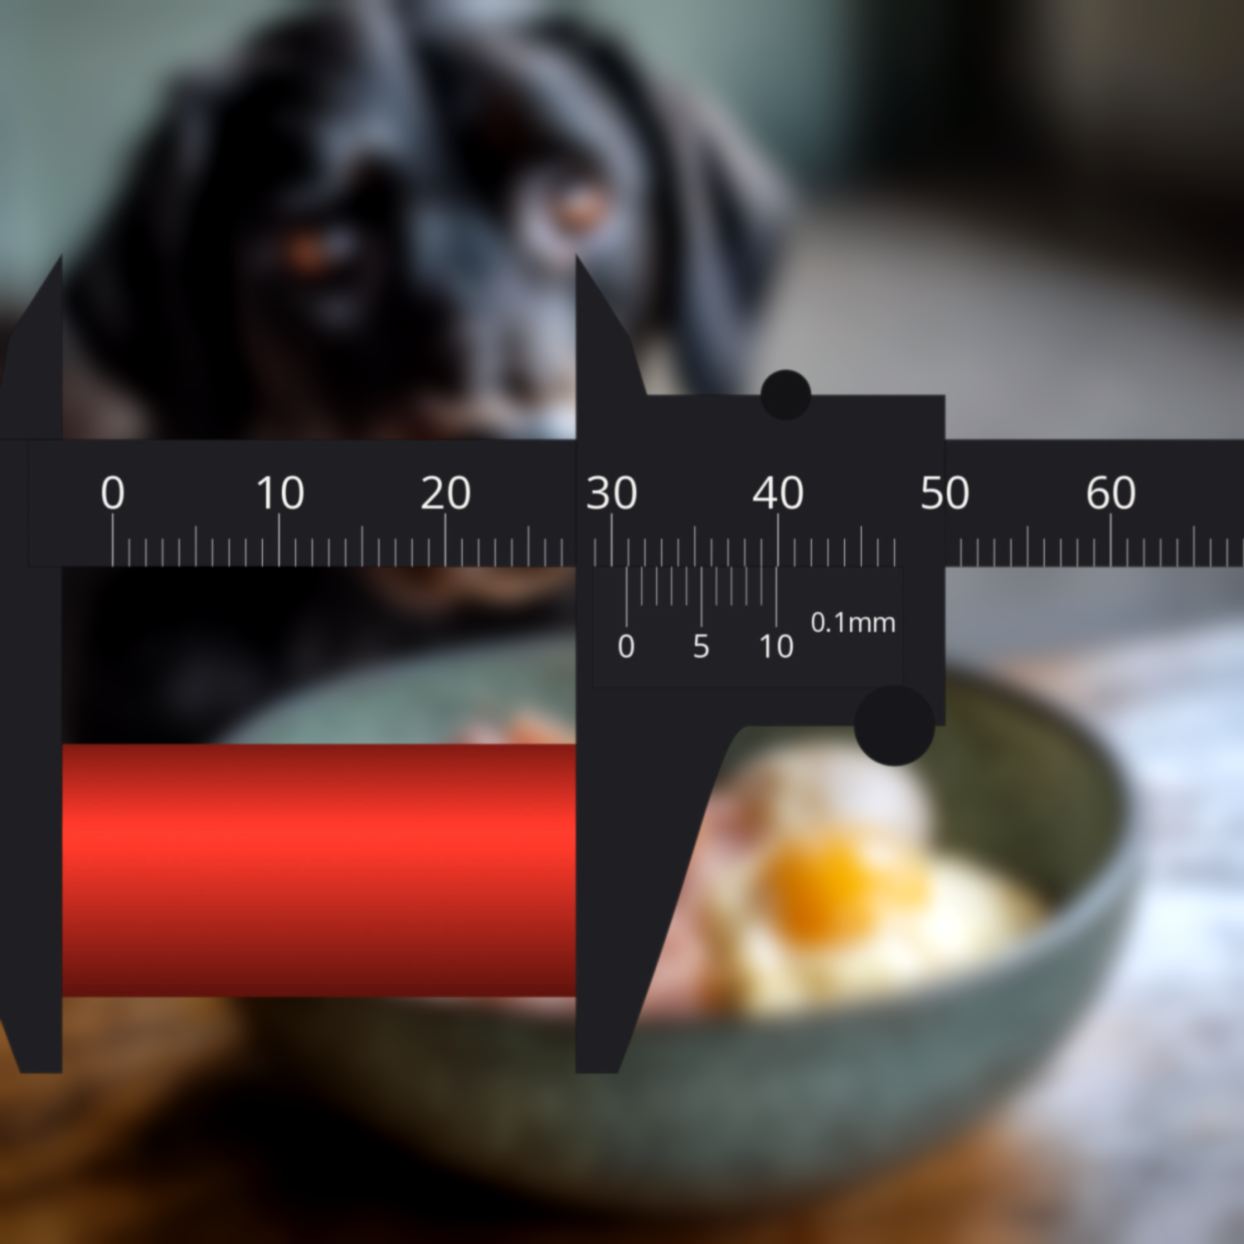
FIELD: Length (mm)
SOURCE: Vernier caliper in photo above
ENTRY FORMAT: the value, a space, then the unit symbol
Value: 30.9 mm
